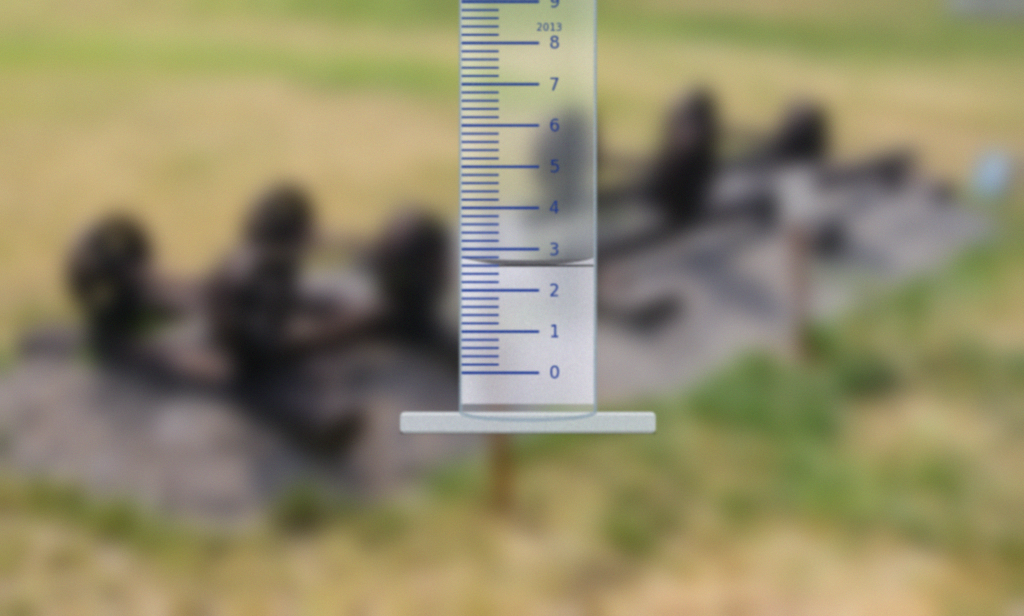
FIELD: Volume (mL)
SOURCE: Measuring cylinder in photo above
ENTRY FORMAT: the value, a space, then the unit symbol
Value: 2.6 mL
